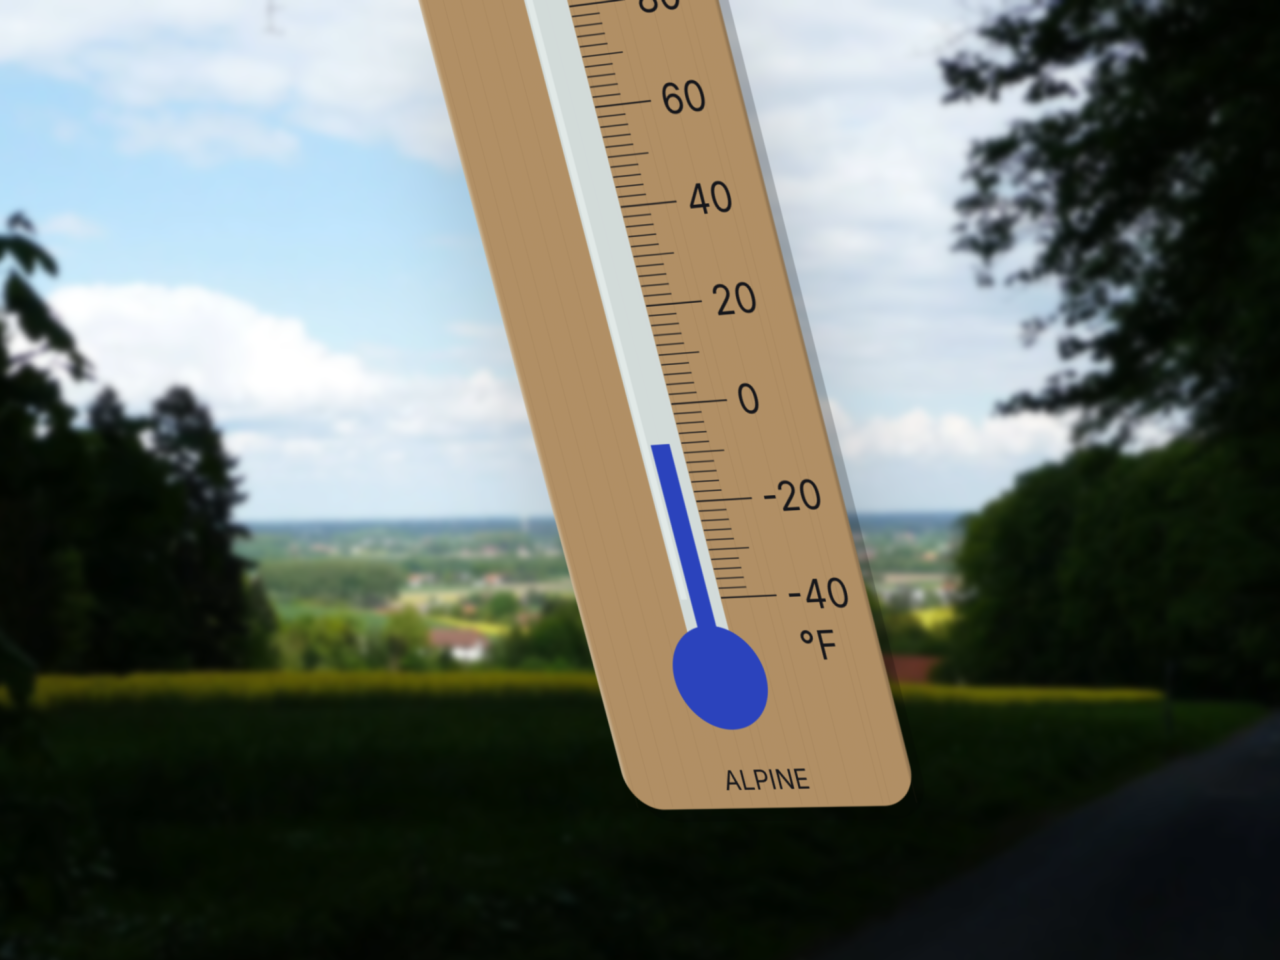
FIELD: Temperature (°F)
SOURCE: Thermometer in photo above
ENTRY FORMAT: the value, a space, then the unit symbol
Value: -8 °F
